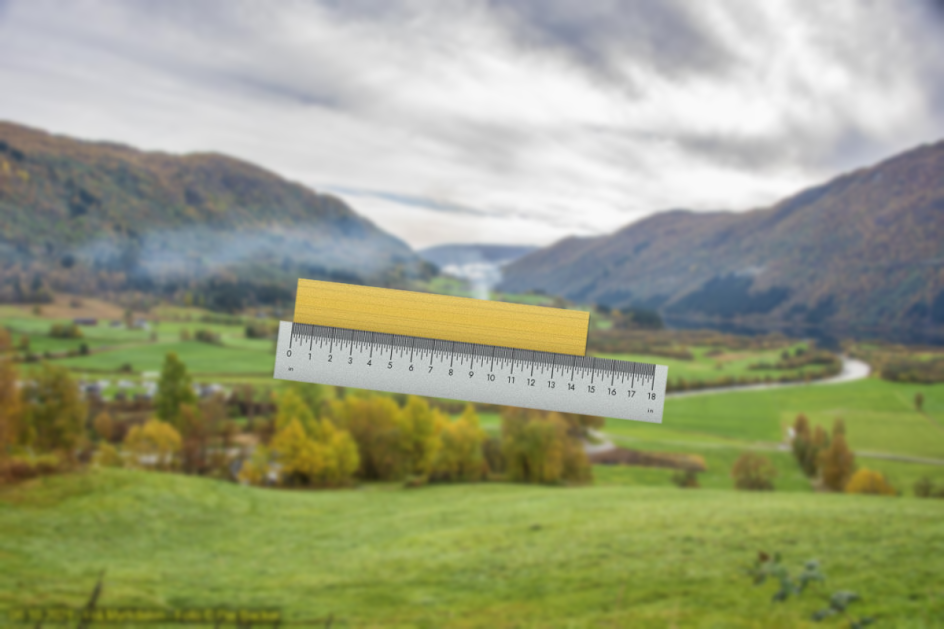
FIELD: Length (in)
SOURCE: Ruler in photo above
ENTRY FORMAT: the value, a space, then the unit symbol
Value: 14.5 in
